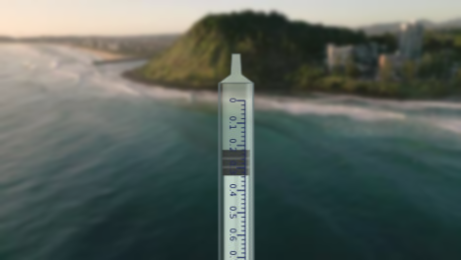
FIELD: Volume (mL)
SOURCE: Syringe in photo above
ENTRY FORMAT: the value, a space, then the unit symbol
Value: 0.22 mL
